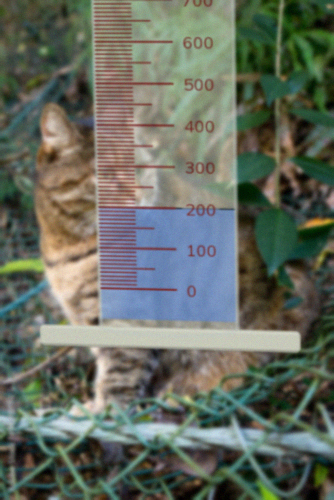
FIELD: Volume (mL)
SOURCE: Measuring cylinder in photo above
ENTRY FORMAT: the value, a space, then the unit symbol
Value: 200 mL
